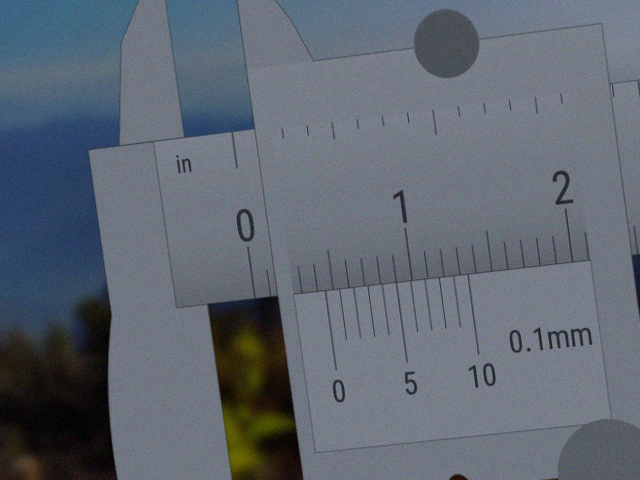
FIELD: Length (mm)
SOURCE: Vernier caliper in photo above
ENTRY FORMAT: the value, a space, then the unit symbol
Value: 4.5 mm
